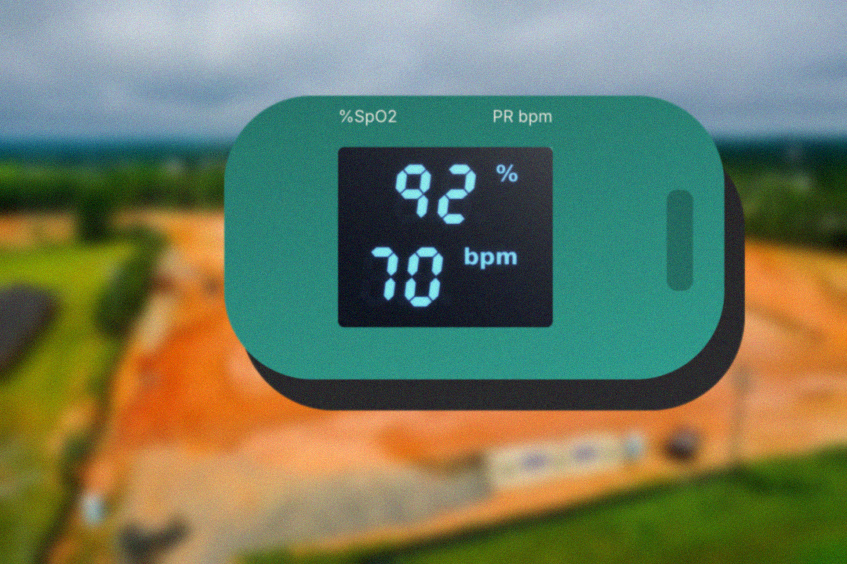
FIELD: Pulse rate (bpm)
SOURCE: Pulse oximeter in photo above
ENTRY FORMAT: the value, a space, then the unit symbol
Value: 70 bpm
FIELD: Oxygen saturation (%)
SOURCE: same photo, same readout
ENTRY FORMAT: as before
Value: 92 %
